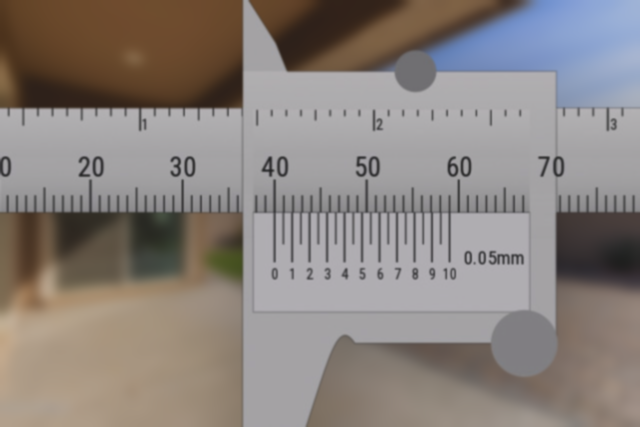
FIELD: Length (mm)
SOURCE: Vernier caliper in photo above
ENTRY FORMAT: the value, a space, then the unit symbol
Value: 40.0 mm
